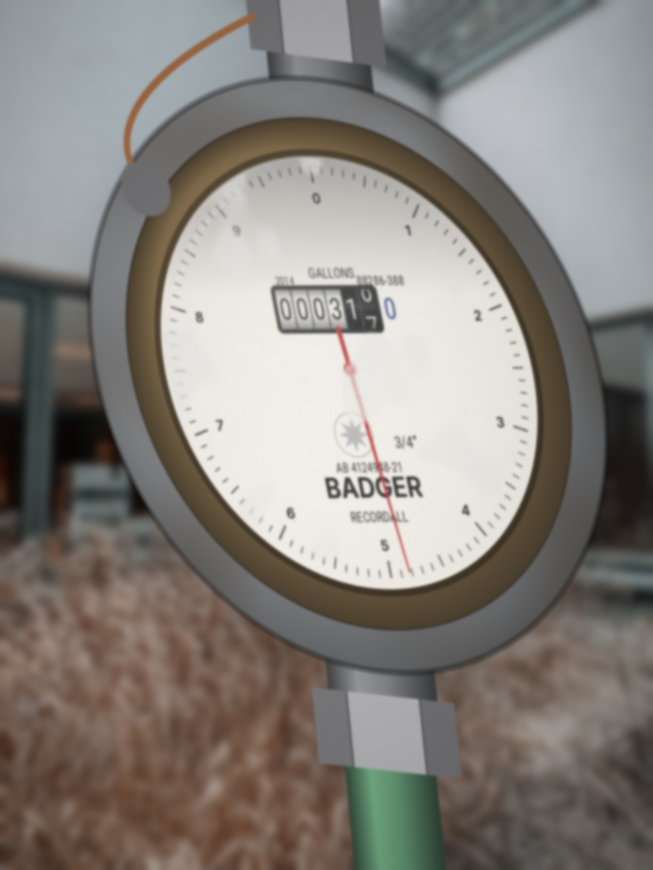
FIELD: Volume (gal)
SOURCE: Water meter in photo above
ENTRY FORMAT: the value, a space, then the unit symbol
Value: 3164.8 gal
